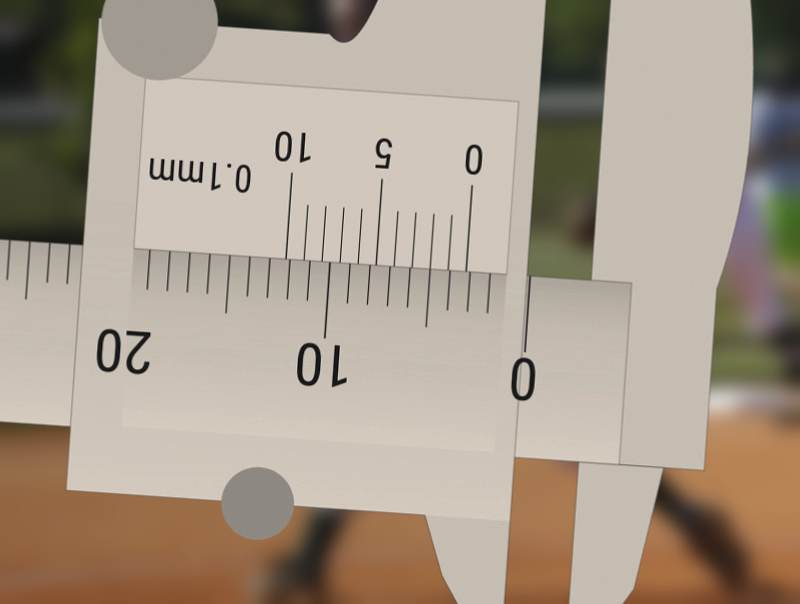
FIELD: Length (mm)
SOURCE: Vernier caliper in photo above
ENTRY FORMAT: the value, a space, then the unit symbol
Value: 3.2 mm
